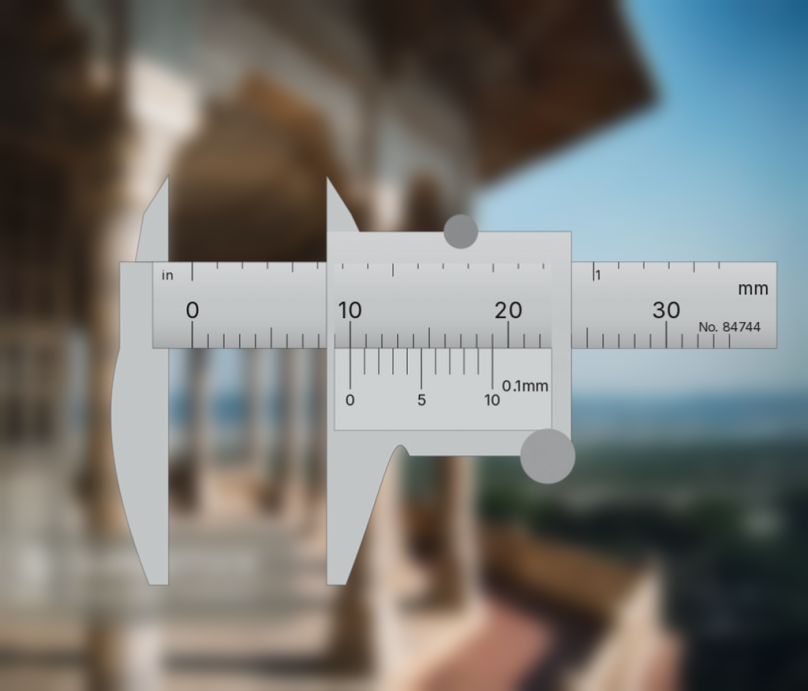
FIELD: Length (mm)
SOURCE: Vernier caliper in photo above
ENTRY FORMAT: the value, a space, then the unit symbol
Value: 10.0 mm
